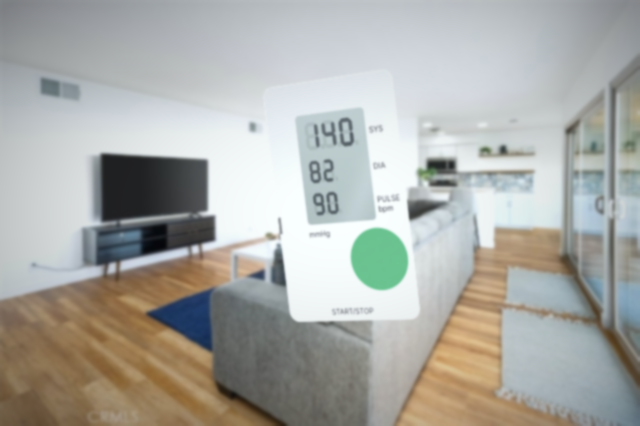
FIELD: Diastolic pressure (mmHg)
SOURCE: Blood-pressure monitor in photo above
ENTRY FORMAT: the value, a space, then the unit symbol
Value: 82 mmHg
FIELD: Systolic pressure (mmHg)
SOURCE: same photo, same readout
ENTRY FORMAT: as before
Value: 140 mmHg
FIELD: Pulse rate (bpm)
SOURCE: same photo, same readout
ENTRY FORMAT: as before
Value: 90 bpm
